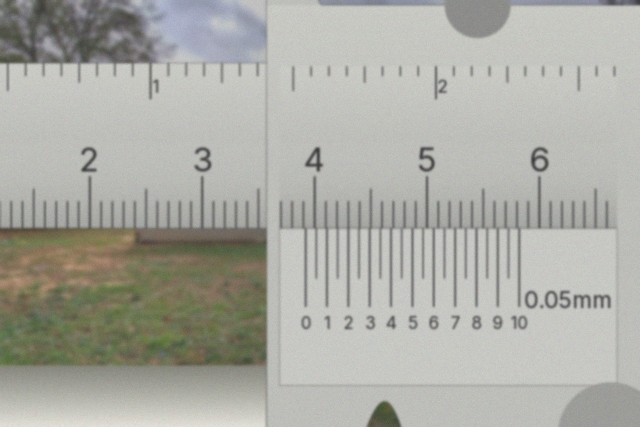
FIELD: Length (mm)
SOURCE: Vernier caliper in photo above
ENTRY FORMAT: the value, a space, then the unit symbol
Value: 39.2 mm
